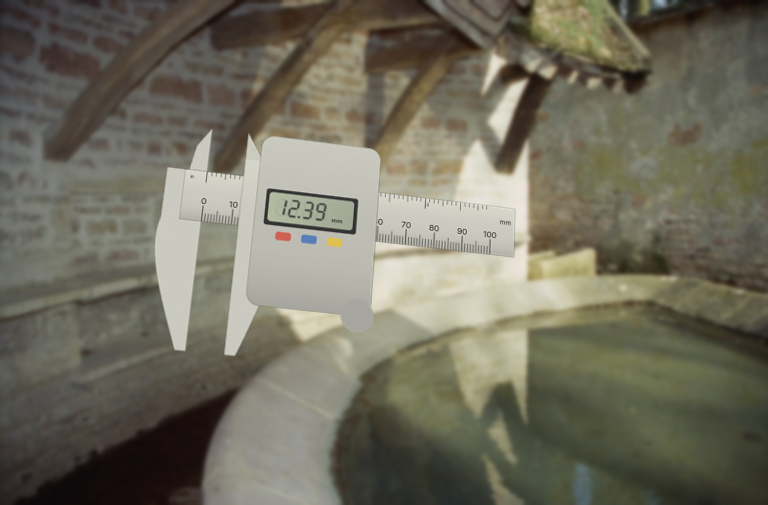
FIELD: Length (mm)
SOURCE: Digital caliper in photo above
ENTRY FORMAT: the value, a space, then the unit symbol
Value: 12.39 mm
